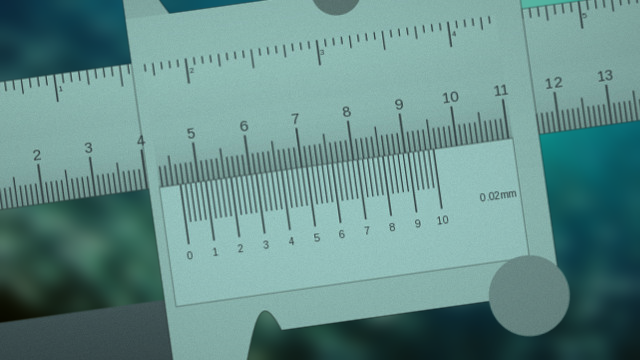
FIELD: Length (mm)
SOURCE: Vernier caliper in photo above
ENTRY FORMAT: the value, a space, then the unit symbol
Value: 46.5 mm
